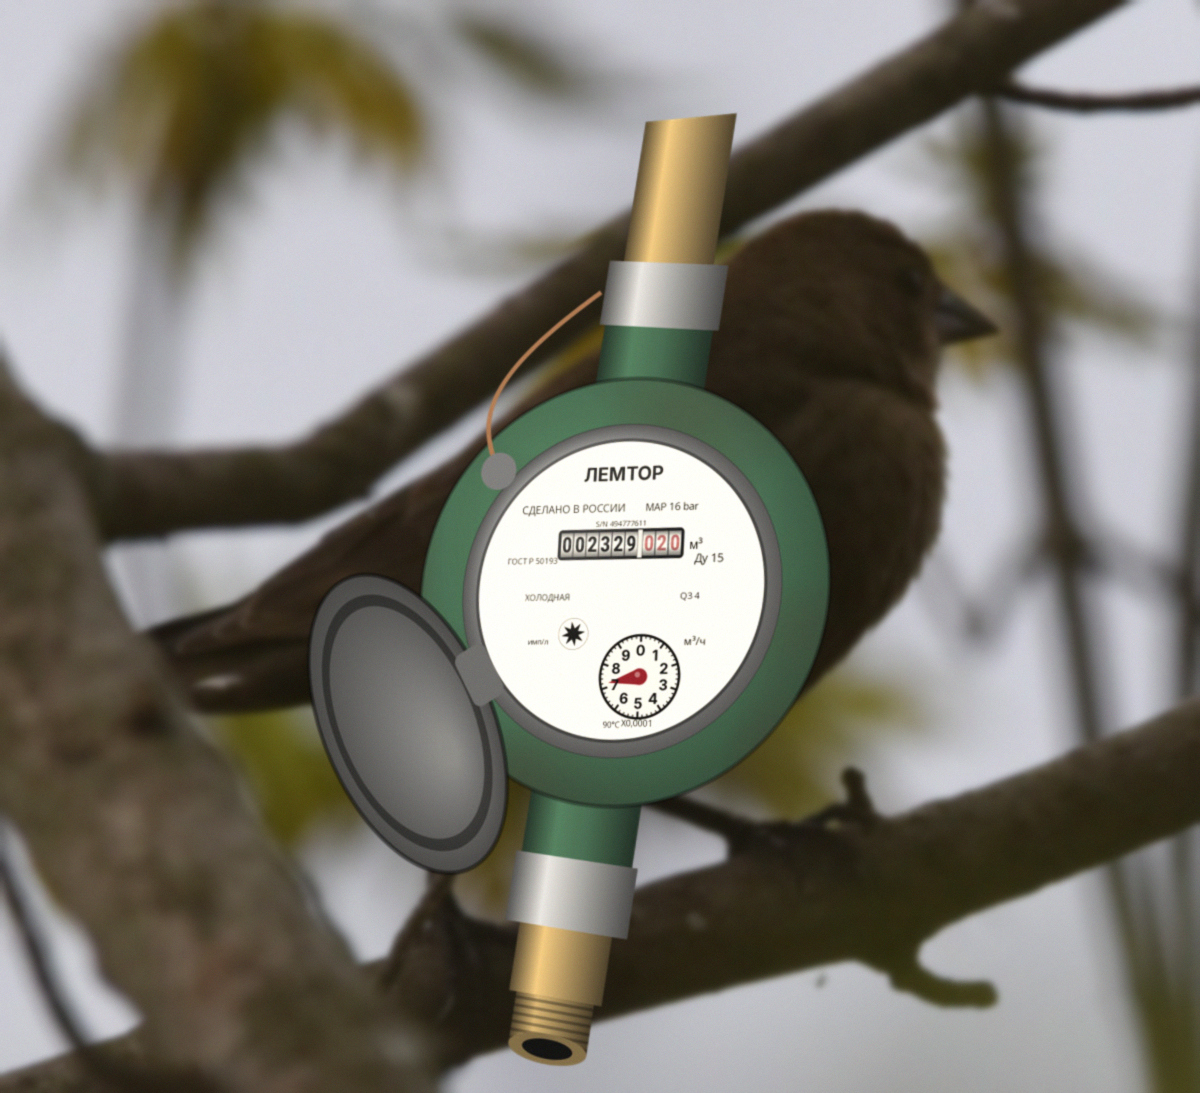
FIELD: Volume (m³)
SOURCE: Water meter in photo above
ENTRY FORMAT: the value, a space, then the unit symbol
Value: 2329.0207 m³
